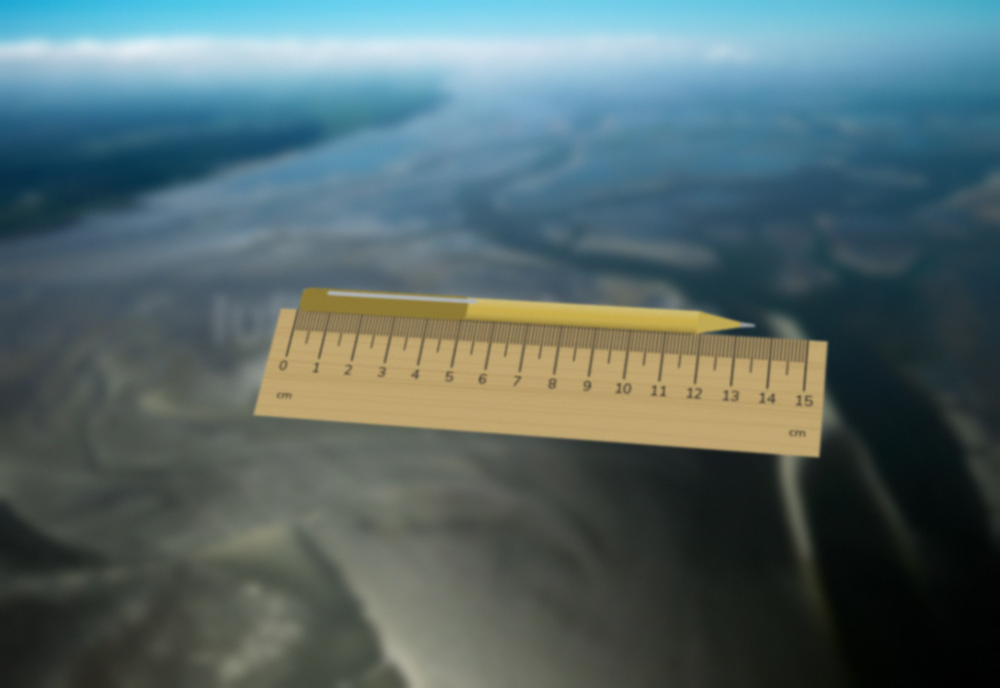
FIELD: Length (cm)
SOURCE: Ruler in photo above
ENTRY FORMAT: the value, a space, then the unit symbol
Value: 13.5 cm
